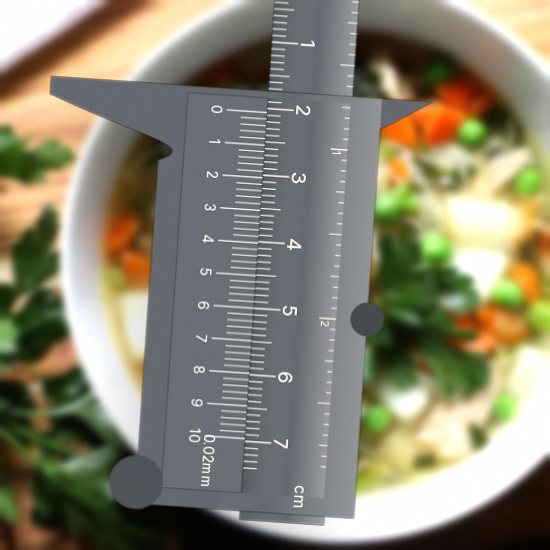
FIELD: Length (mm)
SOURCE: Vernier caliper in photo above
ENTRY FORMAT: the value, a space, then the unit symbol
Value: 20.6 mm
